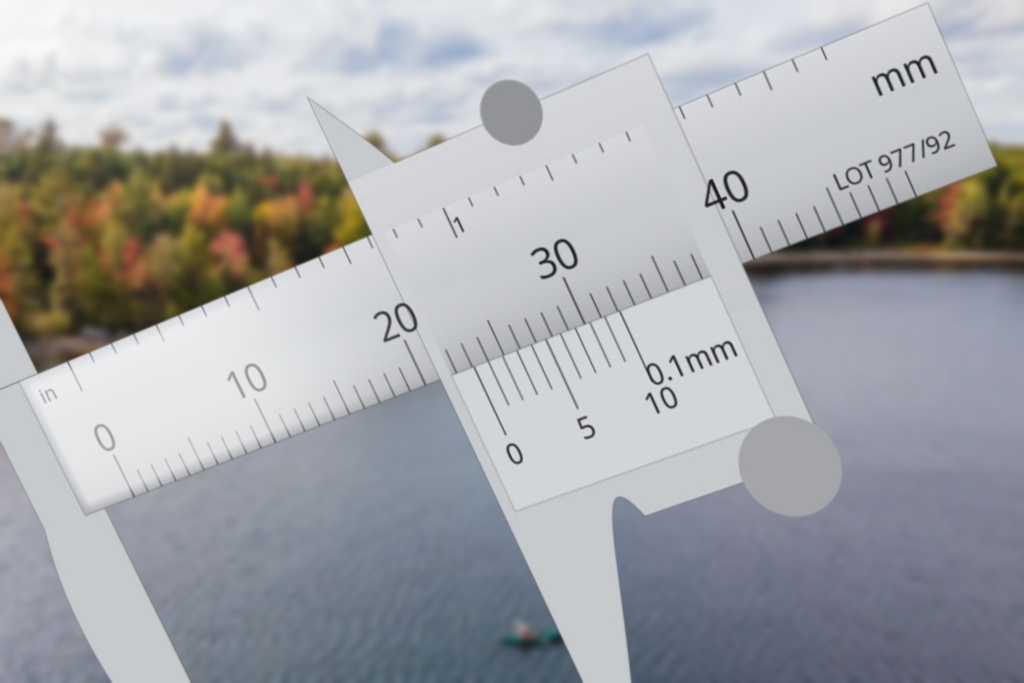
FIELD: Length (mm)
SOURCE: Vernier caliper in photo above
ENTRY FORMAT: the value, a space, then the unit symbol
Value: 23.1 mm
